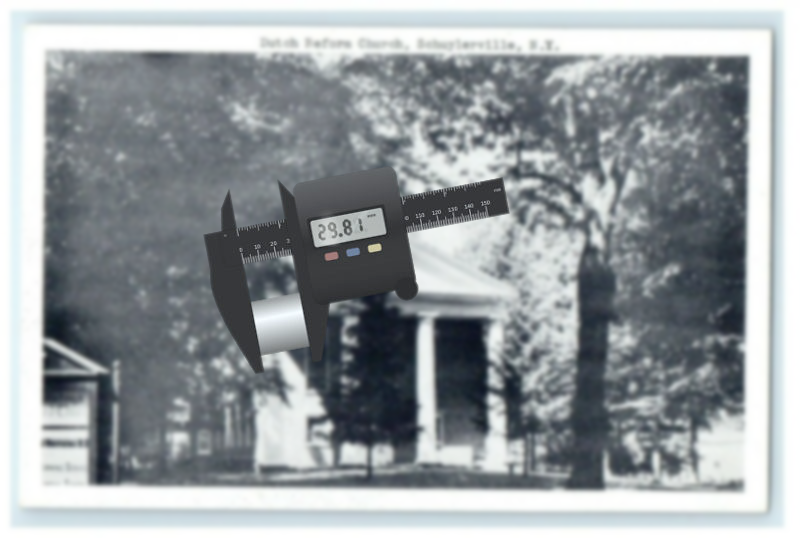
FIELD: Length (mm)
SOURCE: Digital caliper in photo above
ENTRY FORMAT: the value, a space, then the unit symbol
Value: 29.81 mm
